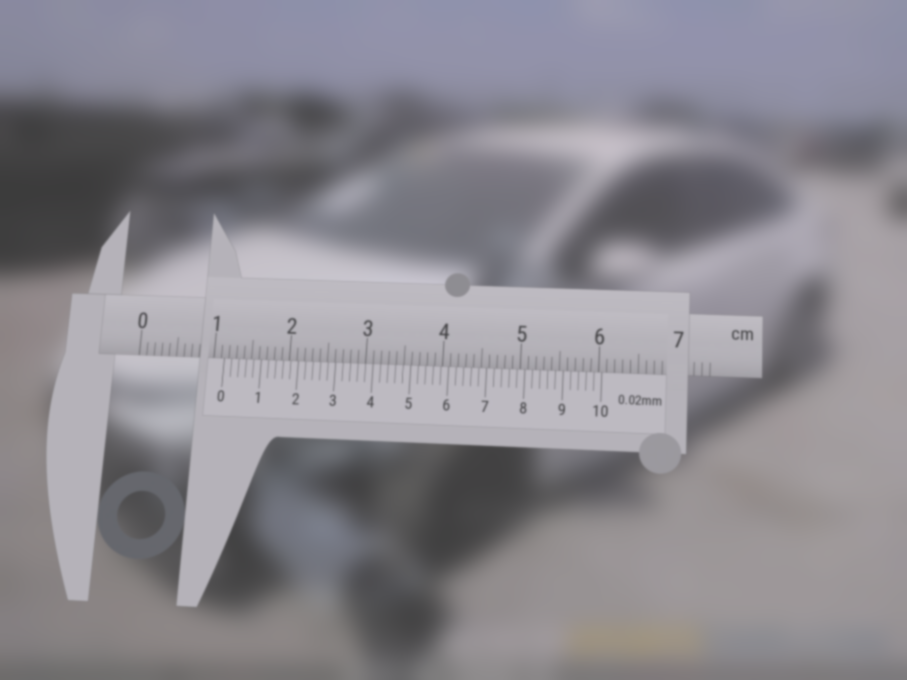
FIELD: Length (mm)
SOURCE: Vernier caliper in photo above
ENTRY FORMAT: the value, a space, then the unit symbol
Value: 11.4 mm
